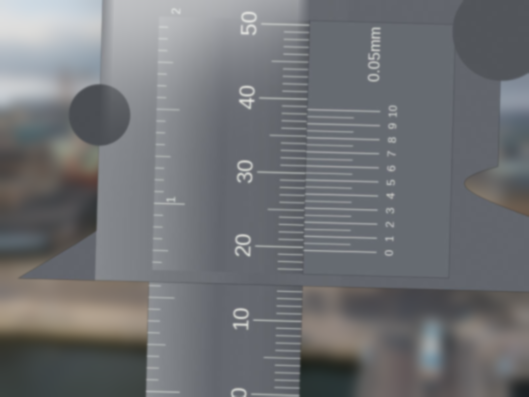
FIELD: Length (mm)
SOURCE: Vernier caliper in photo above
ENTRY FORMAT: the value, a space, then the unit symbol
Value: 19.6 mm
